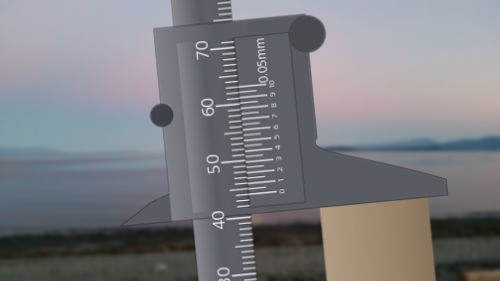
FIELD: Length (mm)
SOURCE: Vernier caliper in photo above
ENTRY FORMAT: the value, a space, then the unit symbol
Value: 44.0 mm
